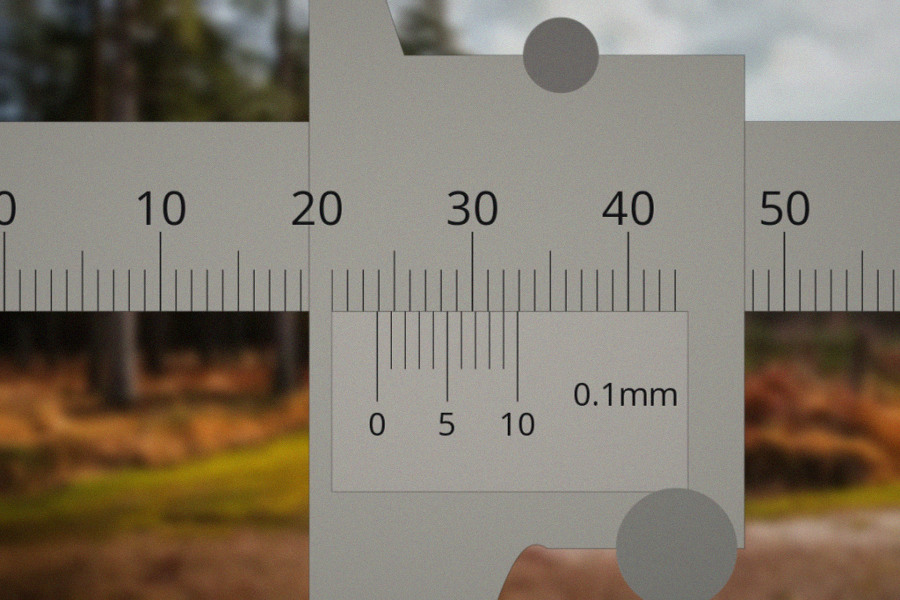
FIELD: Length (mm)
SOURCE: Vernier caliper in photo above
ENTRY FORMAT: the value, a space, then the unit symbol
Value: 23.9 mm
